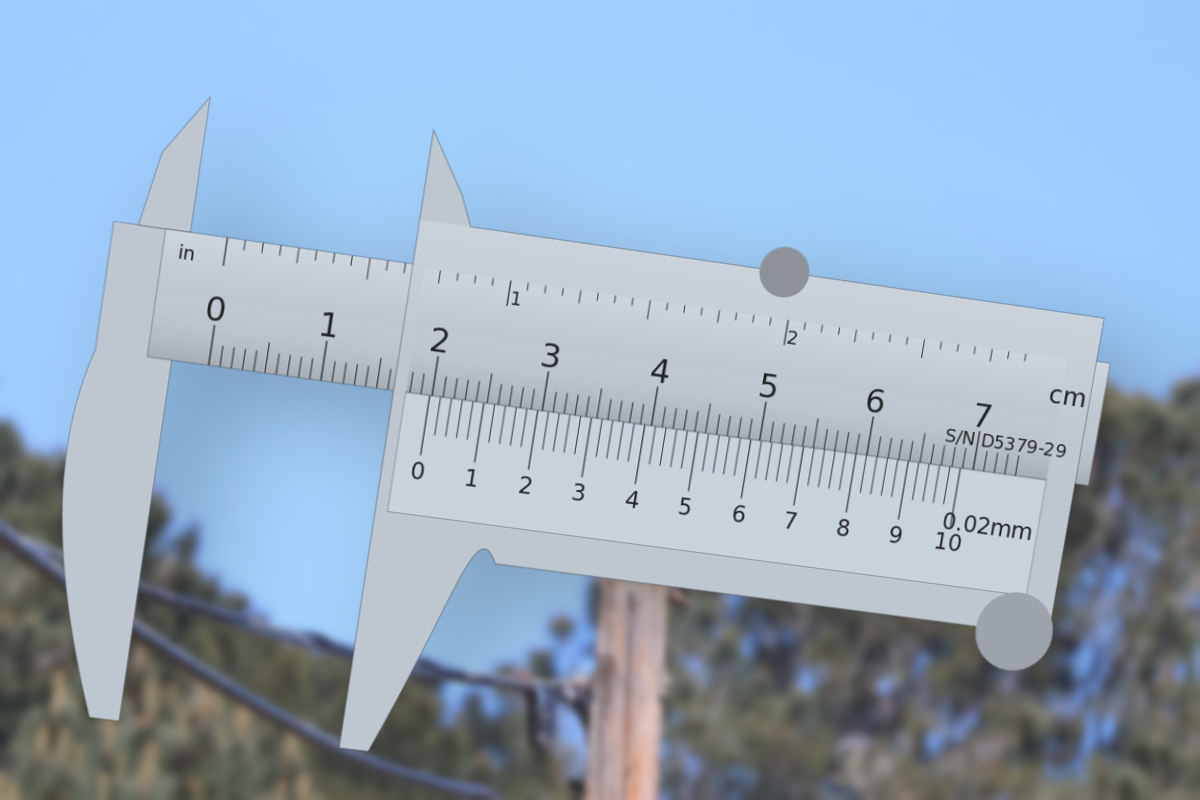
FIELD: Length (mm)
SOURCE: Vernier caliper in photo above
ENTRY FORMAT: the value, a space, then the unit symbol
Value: 19.8 mm
